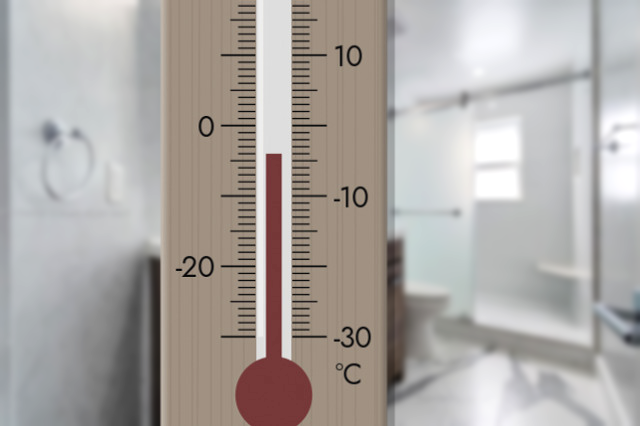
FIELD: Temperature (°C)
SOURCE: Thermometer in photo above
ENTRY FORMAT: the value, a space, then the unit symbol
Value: -4 °C
